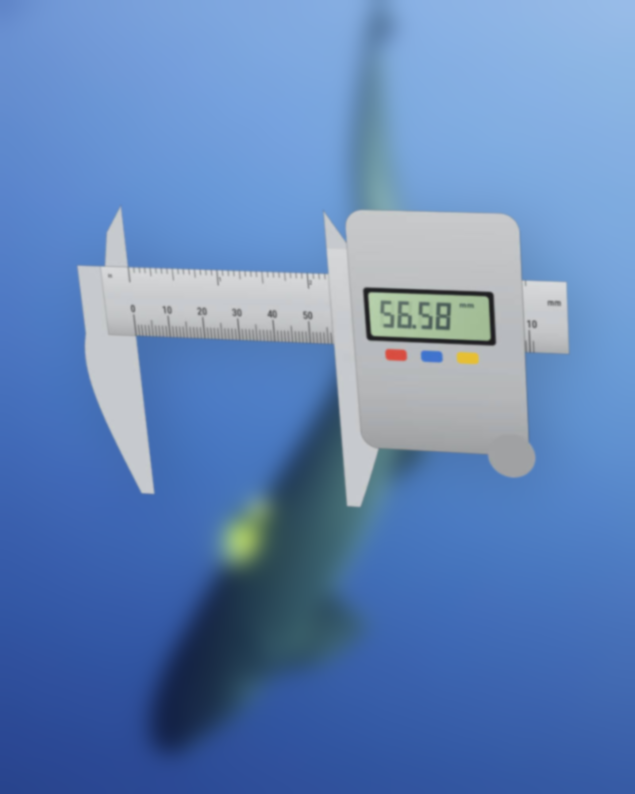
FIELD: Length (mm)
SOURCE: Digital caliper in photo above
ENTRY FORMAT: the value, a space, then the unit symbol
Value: 56.58 mm
